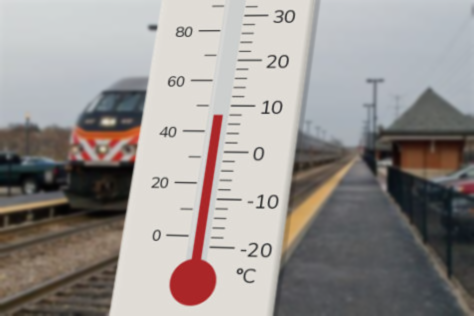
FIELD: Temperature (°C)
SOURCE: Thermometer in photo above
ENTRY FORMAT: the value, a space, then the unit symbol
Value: 8 °C
